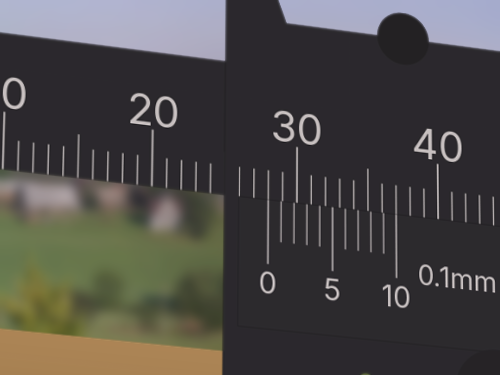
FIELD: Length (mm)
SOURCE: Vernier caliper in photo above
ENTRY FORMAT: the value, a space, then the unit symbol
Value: 28.0 mm
